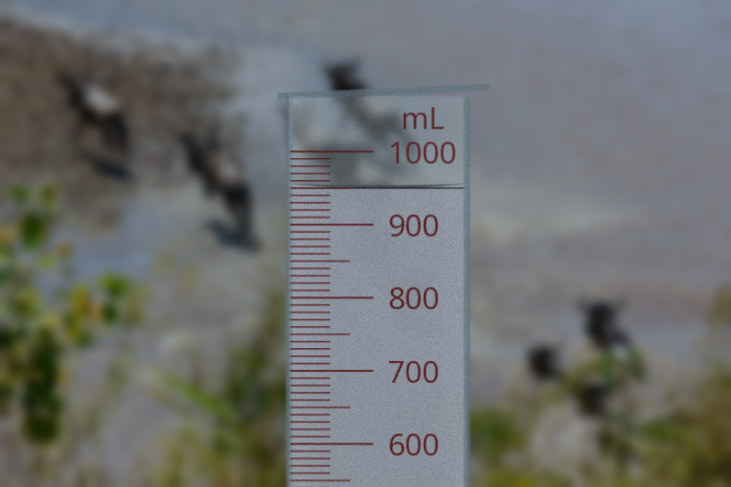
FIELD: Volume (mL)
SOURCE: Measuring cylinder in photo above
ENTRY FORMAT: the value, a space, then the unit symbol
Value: 950 mL
